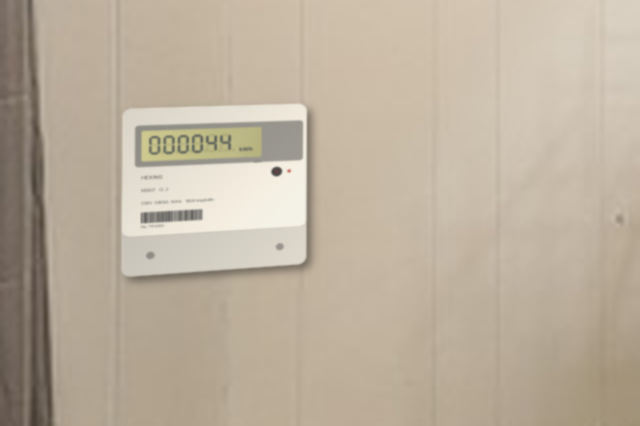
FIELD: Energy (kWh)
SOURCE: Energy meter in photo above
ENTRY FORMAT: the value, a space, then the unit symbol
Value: 44 kWh
